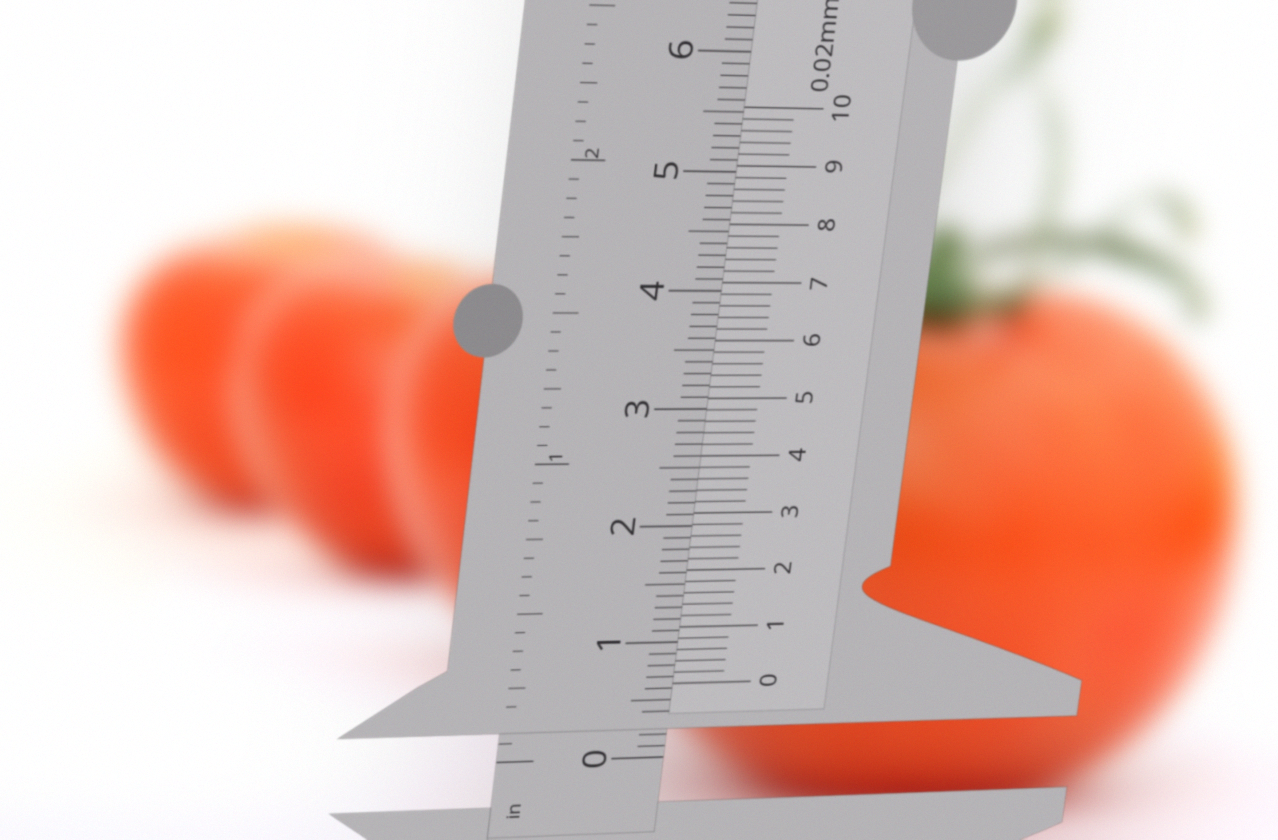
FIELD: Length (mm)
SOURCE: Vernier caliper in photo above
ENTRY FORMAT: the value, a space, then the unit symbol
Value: 6.4 mm
